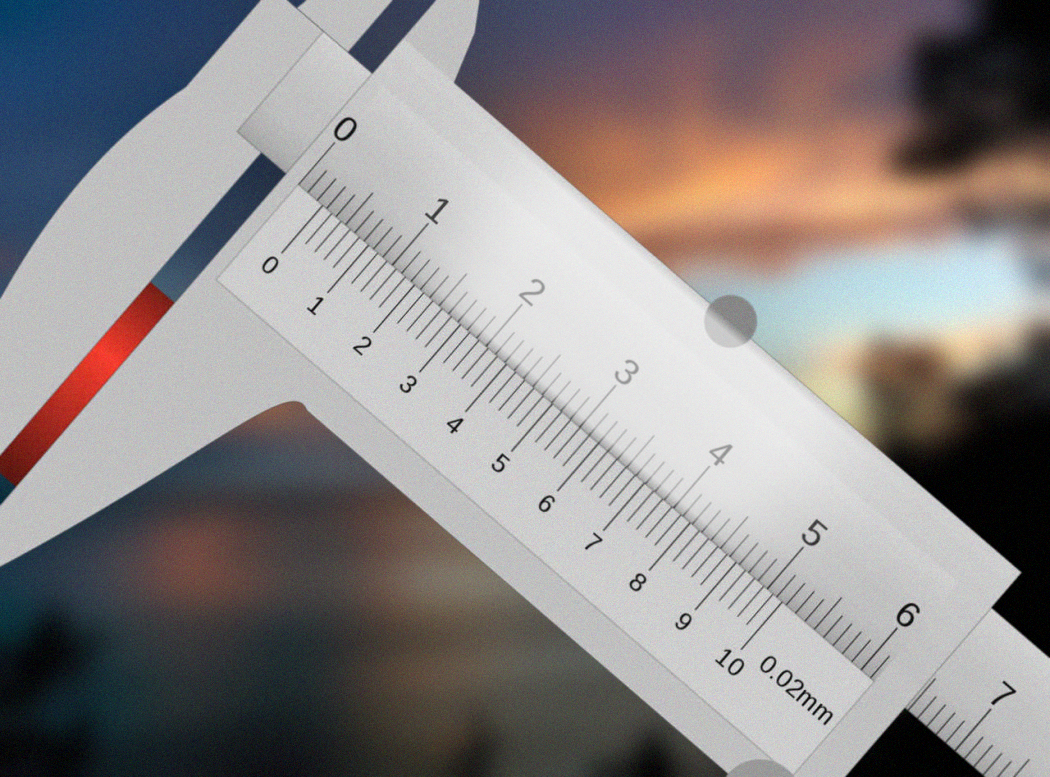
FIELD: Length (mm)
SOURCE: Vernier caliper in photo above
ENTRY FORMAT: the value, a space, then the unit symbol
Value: 2.6 mm
